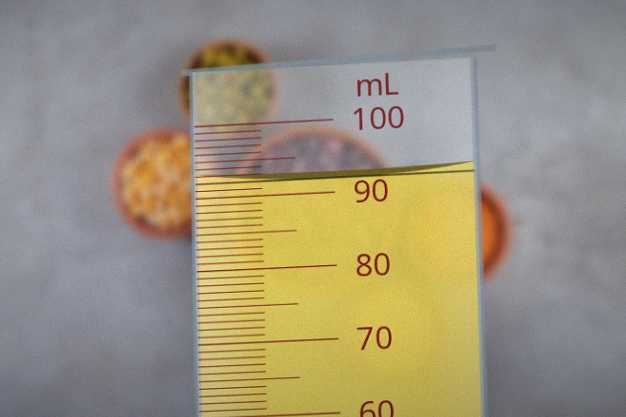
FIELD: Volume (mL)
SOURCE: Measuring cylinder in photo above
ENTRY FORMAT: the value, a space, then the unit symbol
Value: 92 mL
